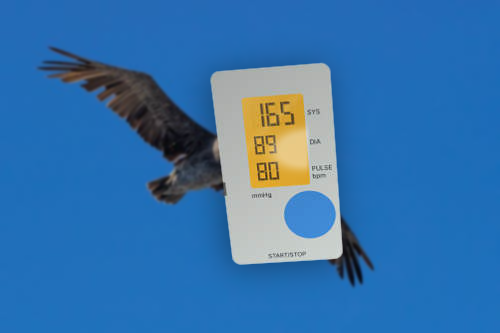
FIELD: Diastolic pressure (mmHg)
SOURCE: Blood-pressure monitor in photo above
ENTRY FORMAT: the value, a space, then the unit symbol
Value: 89 mmHg
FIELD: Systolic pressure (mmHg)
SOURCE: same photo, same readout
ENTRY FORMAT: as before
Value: 165 mmHg
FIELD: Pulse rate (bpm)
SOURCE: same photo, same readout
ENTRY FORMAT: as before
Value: 80 bpm
